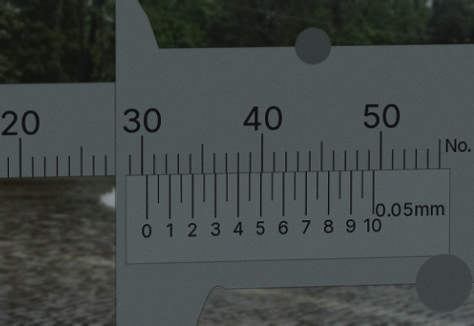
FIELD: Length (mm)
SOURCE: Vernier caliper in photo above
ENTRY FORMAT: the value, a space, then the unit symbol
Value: 30.4 mm
